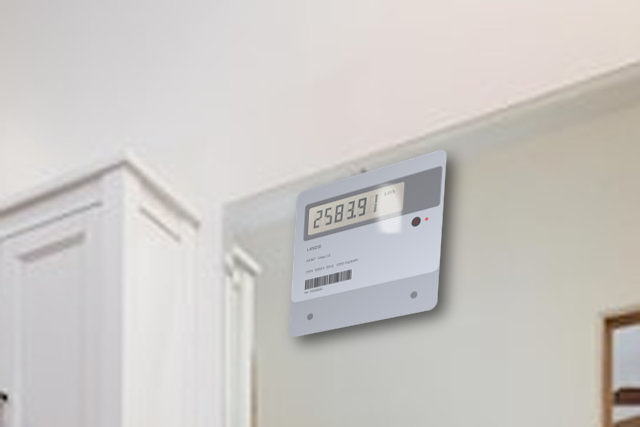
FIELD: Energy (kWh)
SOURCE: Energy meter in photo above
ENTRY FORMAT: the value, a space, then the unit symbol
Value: 2583.91 kWh
